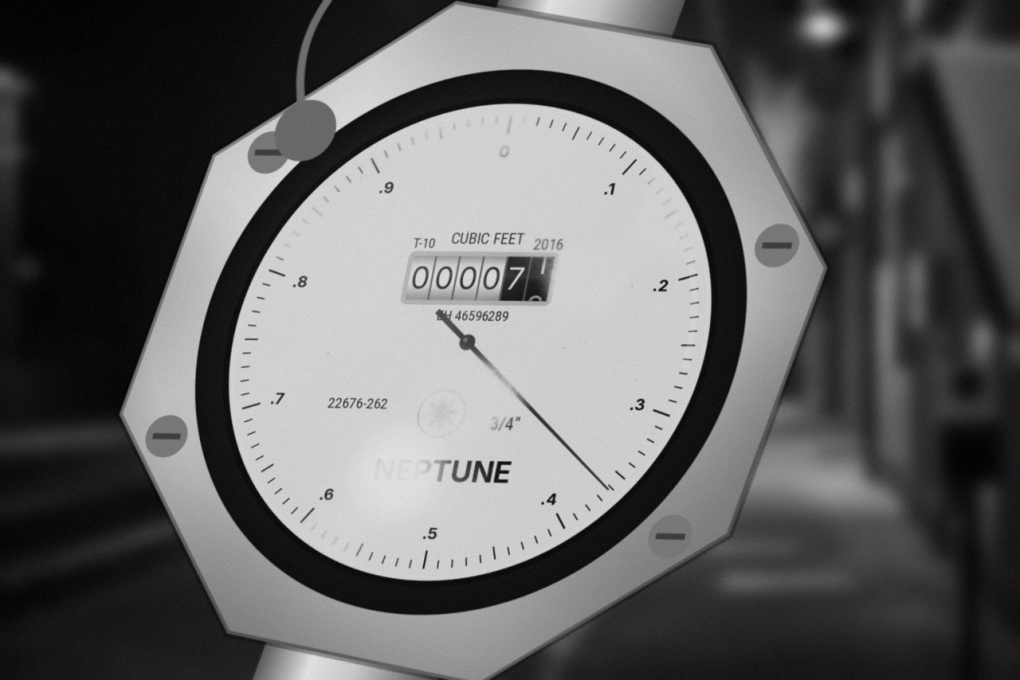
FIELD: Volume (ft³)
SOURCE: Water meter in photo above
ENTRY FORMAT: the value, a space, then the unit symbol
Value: 71.36 ft³
